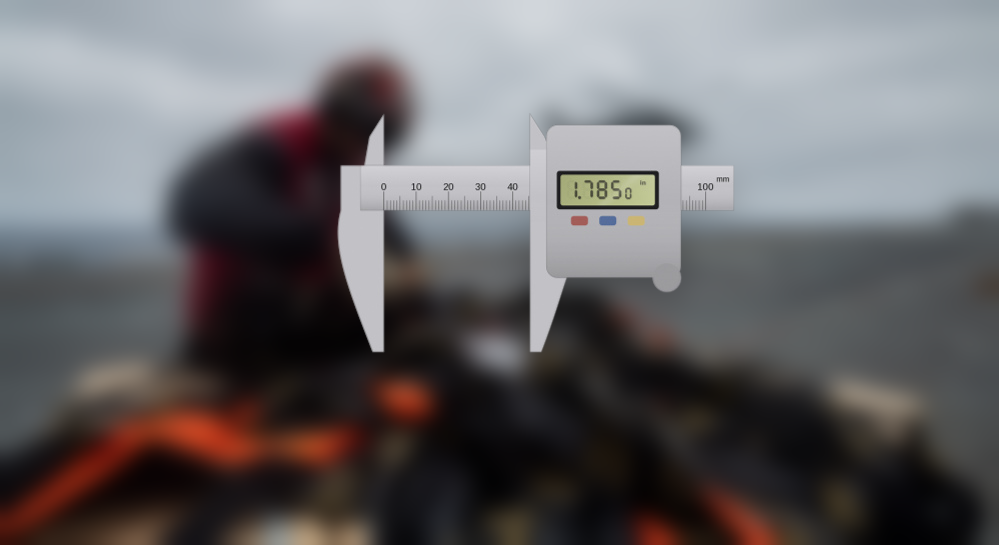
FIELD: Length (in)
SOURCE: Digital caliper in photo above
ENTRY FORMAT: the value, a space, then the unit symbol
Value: 1.7850 in
